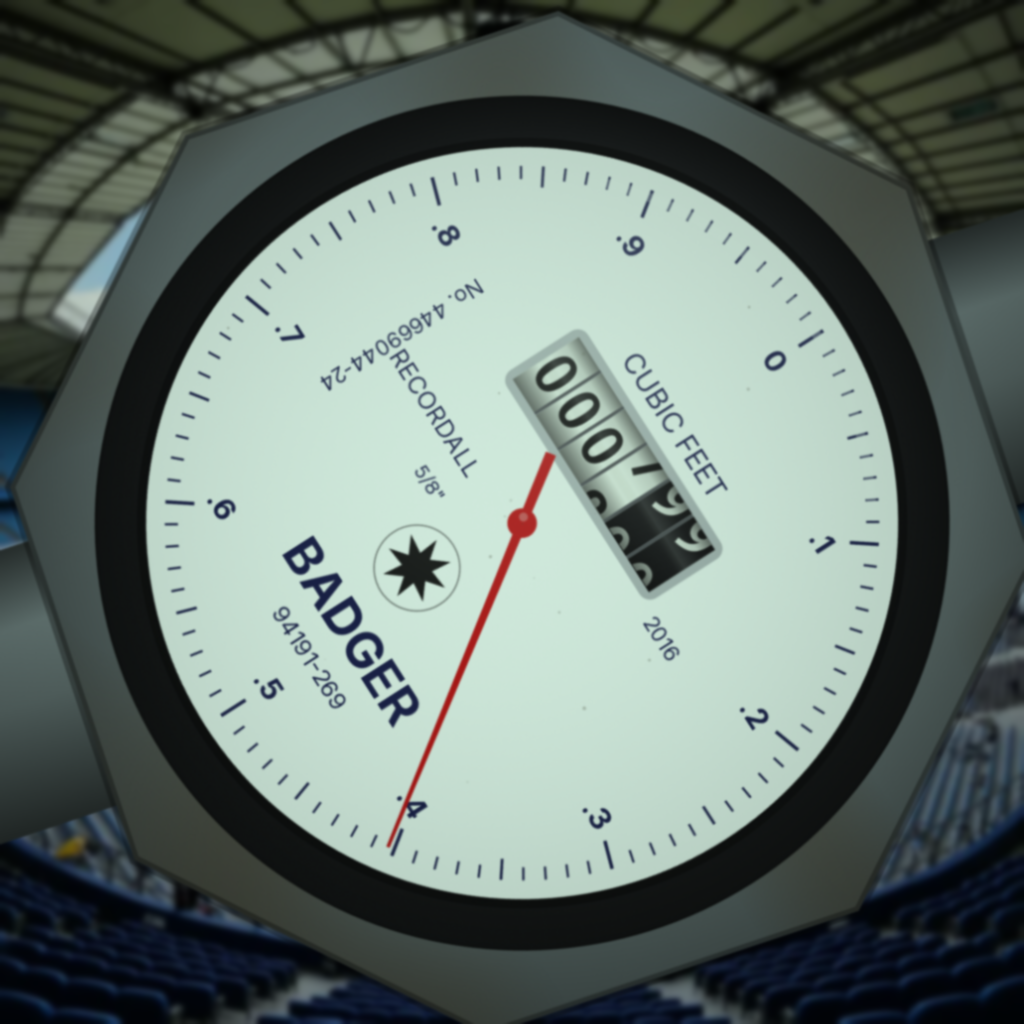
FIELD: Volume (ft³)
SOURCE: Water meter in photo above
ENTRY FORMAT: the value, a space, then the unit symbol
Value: 799.40 ft³
